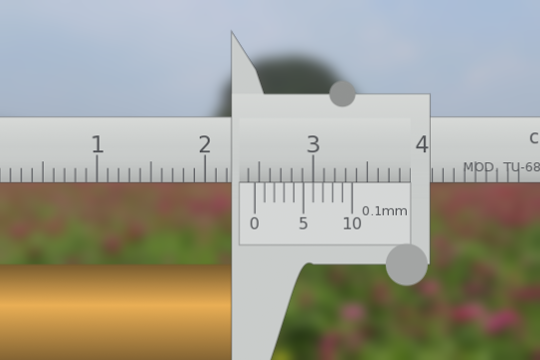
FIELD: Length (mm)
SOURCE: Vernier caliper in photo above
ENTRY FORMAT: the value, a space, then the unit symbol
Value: 24.6 mm
